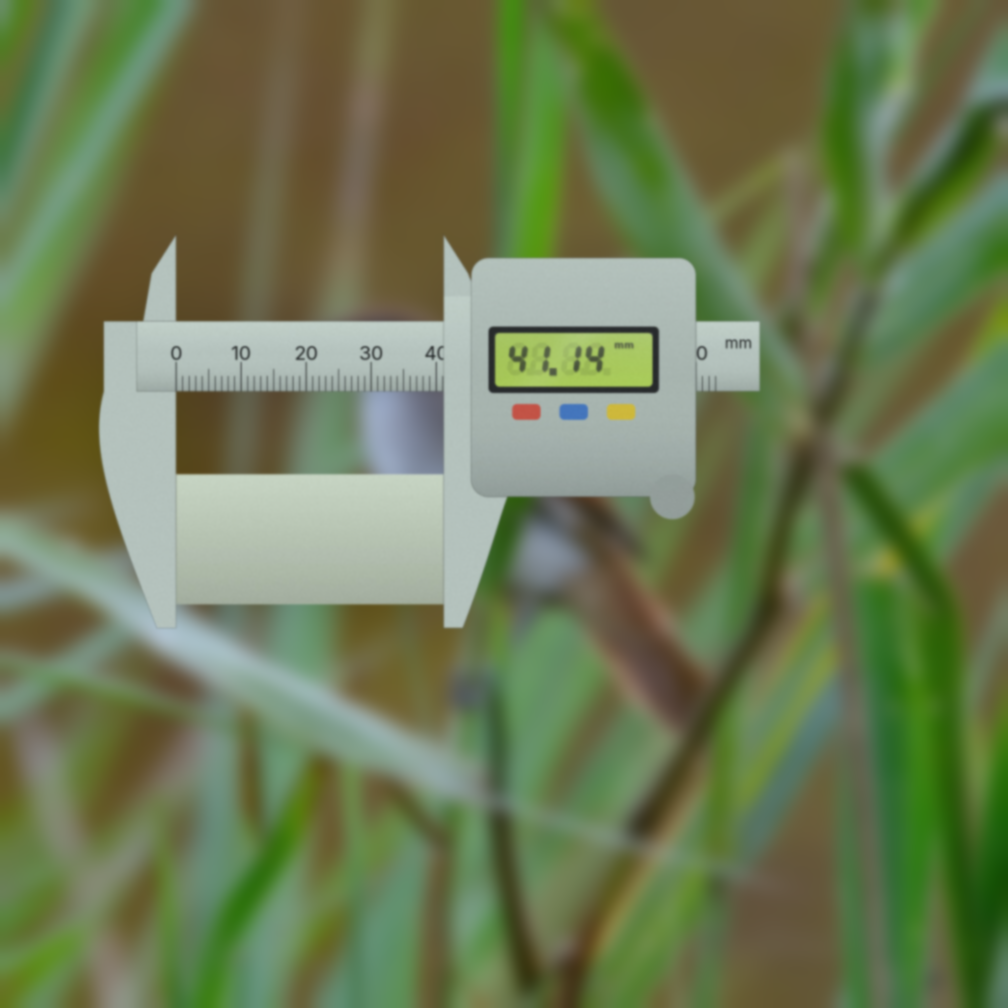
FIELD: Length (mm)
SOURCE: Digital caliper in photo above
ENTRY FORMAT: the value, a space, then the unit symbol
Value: 41.14 mm
